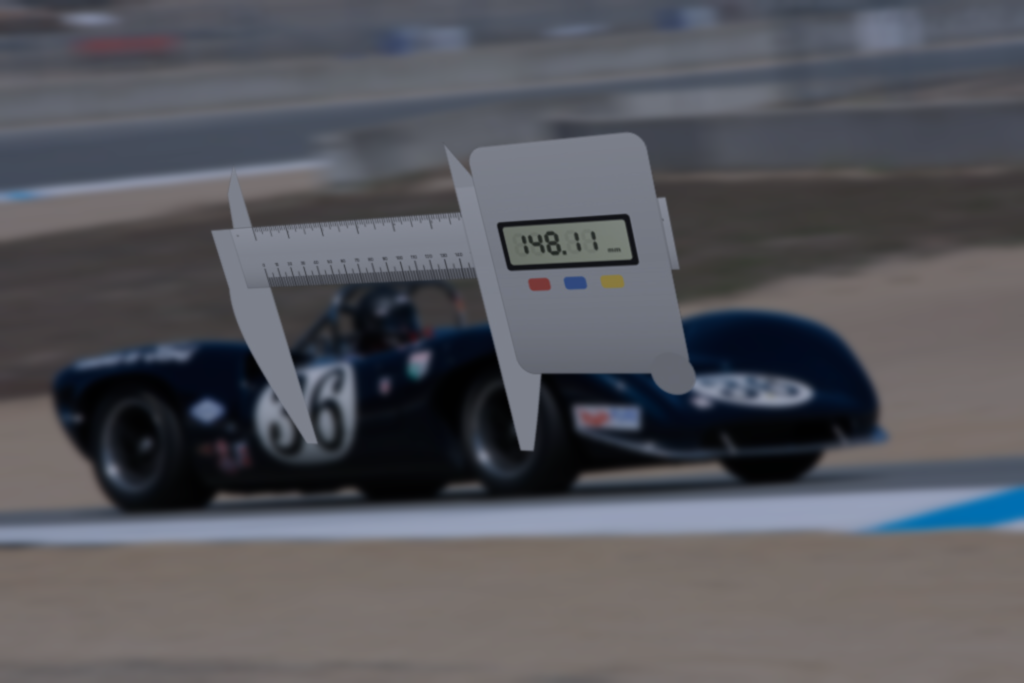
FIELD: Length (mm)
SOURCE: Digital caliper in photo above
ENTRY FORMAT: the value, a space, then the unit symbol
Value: 148.11 mm
